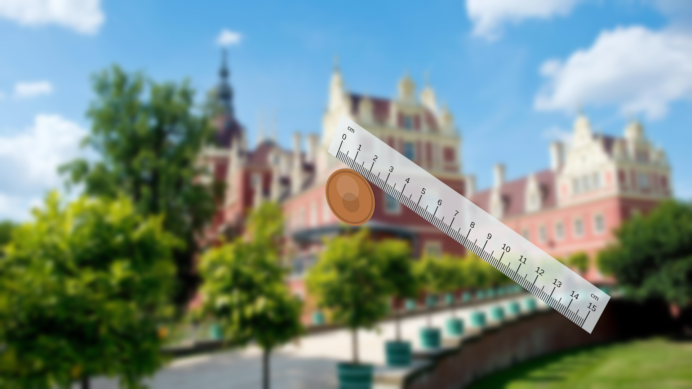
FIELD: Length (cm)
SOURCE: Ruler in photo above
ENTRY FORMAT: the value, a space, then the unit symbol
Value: 3 cm
